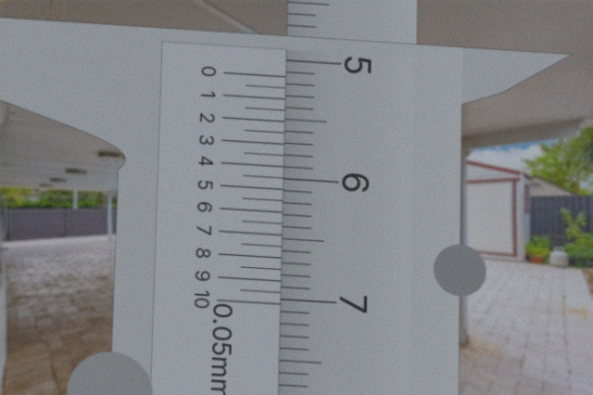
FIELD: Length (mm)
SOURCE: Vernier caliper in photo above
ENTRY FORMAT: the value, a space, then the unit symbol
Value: 51.4 mm
